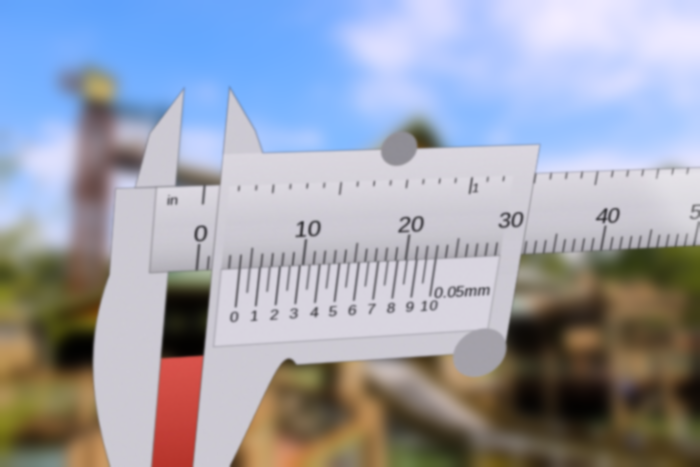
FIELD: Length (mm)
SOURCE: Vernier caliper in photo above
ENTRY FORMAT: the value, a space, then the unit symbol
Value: 4.0 mm
